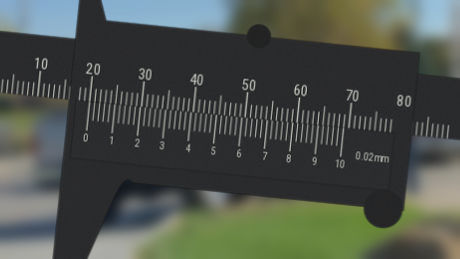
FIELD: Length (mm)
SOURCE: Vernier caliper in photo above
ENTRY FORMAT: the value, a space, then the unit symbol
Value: 20.0 mm
